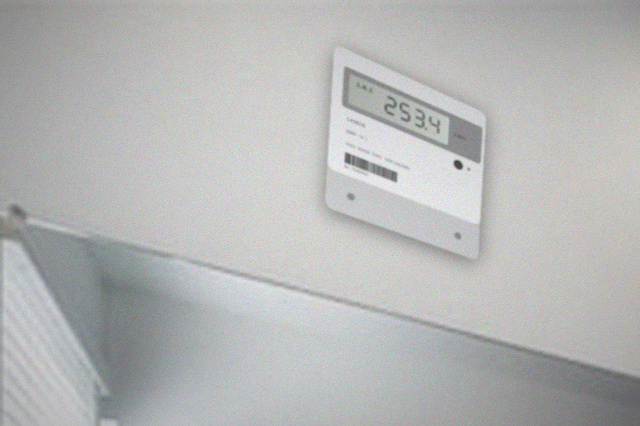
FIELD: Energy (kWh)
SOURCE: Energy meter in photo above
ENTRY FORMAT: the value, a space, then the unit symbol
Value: 253.4 kWh
